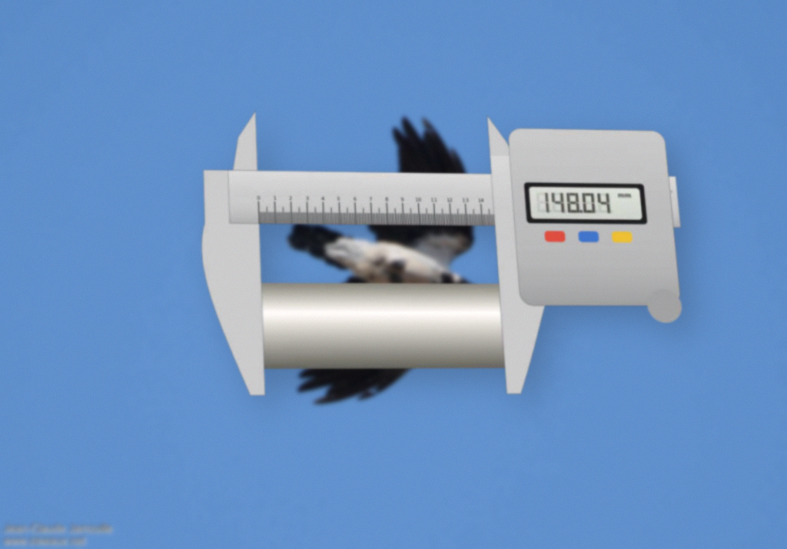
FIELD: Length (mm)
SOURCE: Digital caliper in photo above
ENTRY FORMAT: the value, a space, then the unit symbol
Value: 148.04 mm
